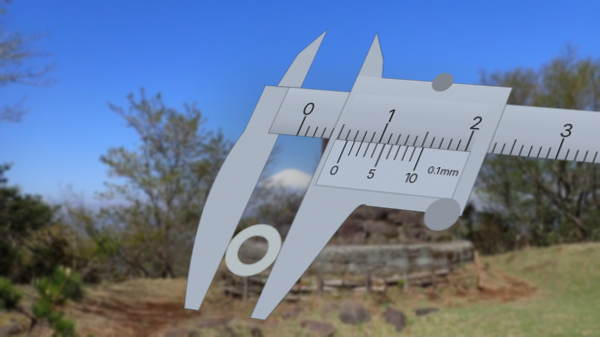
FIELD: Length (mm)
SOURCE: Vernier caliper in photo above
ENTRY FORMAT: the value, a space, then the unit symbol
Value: 6.2 mm
